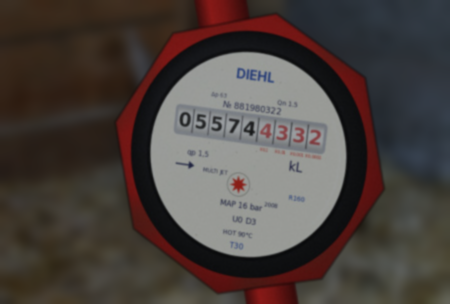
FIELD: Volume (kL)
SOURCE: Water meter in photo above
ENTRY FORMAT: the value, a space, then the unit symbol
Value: 5574.4332 kL
